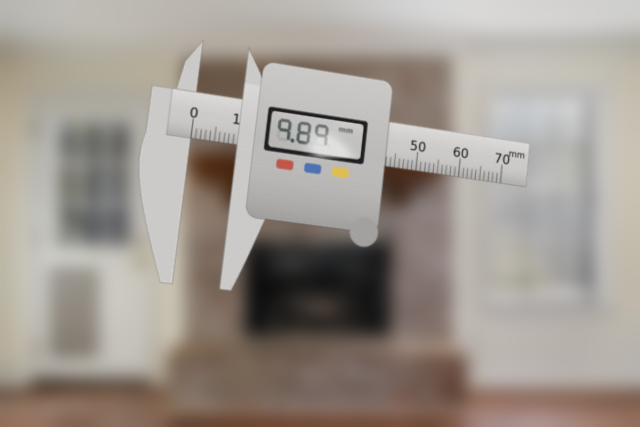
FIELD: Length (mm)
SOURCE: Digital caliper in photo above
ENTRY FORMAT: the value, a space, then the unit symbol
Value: 9.89 mm
